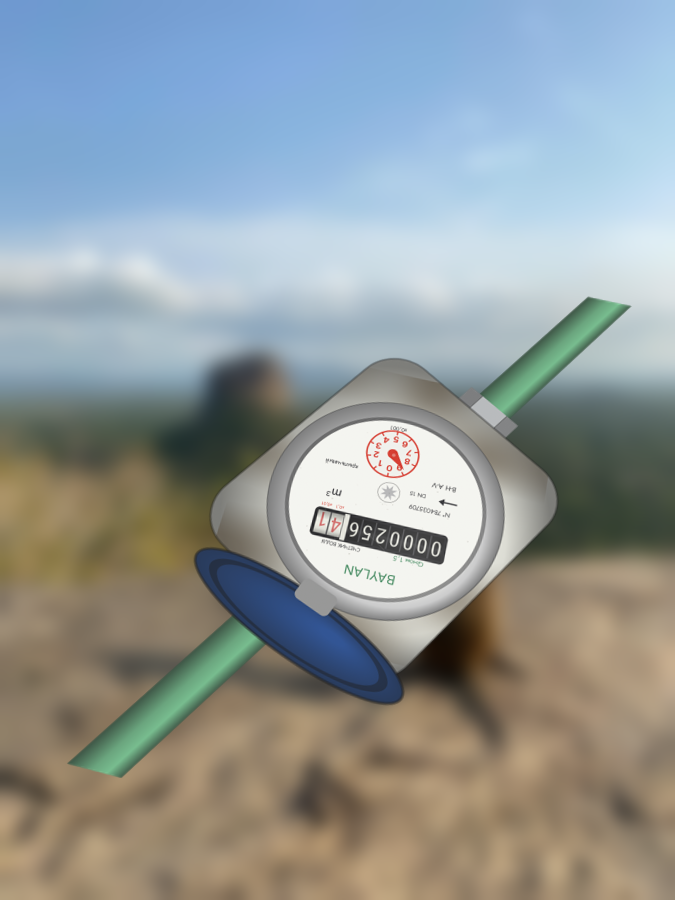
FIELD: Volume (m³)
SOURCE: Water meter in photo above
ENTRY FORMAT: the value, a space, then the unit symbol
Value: 256.408 m³
